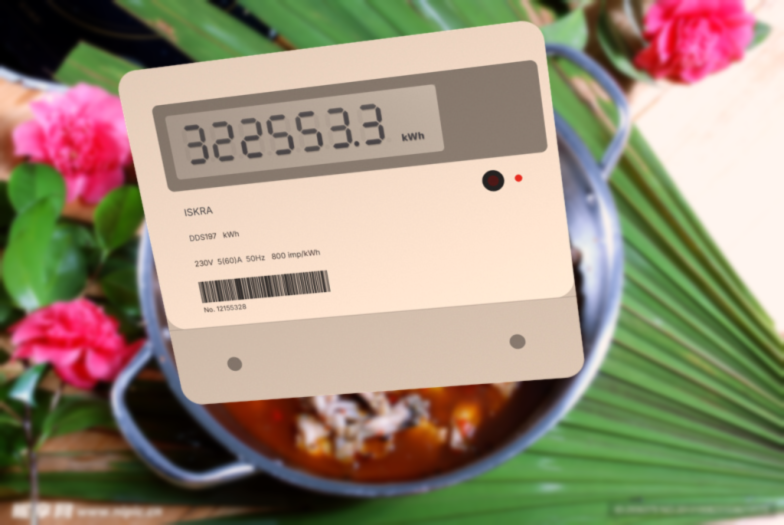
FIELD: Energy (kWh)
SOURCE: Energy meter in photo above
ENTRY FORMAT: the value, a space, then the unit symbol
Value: 322553.3 kWh
